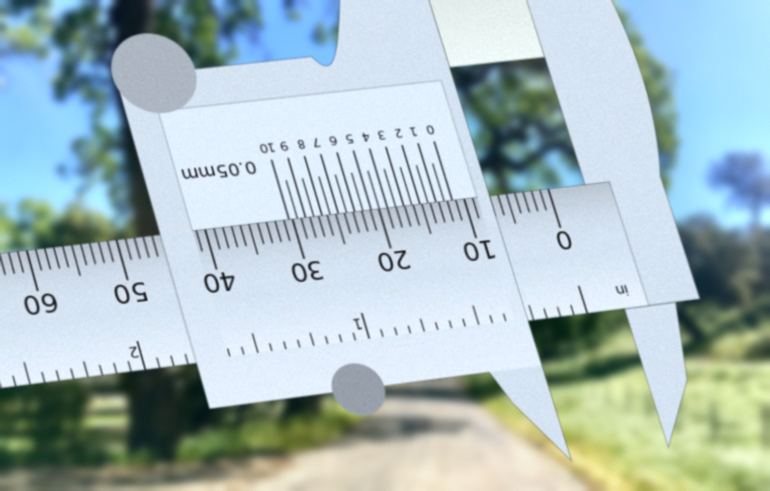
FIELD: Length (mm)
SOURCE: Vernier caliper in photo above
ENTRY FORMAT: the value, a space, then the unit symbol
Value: 11.4 mm
